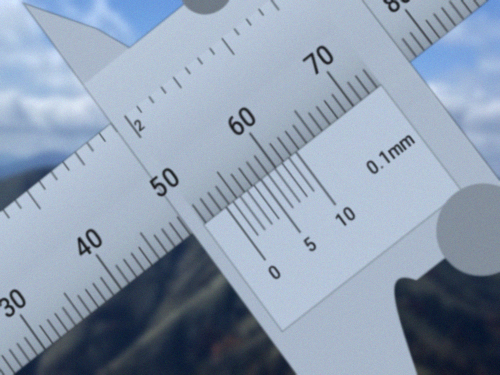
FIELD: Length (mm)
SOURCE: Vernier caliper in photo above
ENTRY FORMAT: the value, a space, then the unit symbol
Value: 53.6 mm
